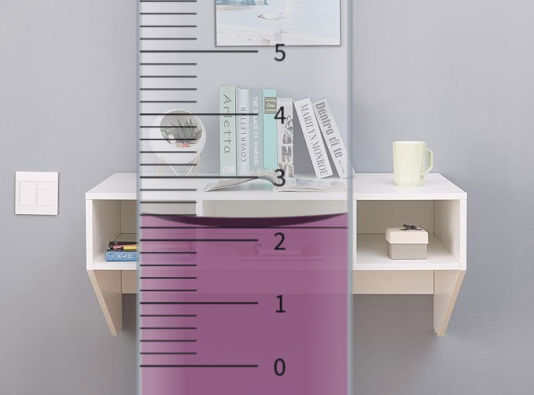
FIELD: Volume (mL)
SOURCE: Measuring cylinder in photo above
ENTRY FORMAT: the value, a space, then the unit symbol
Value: 2.2 mL
